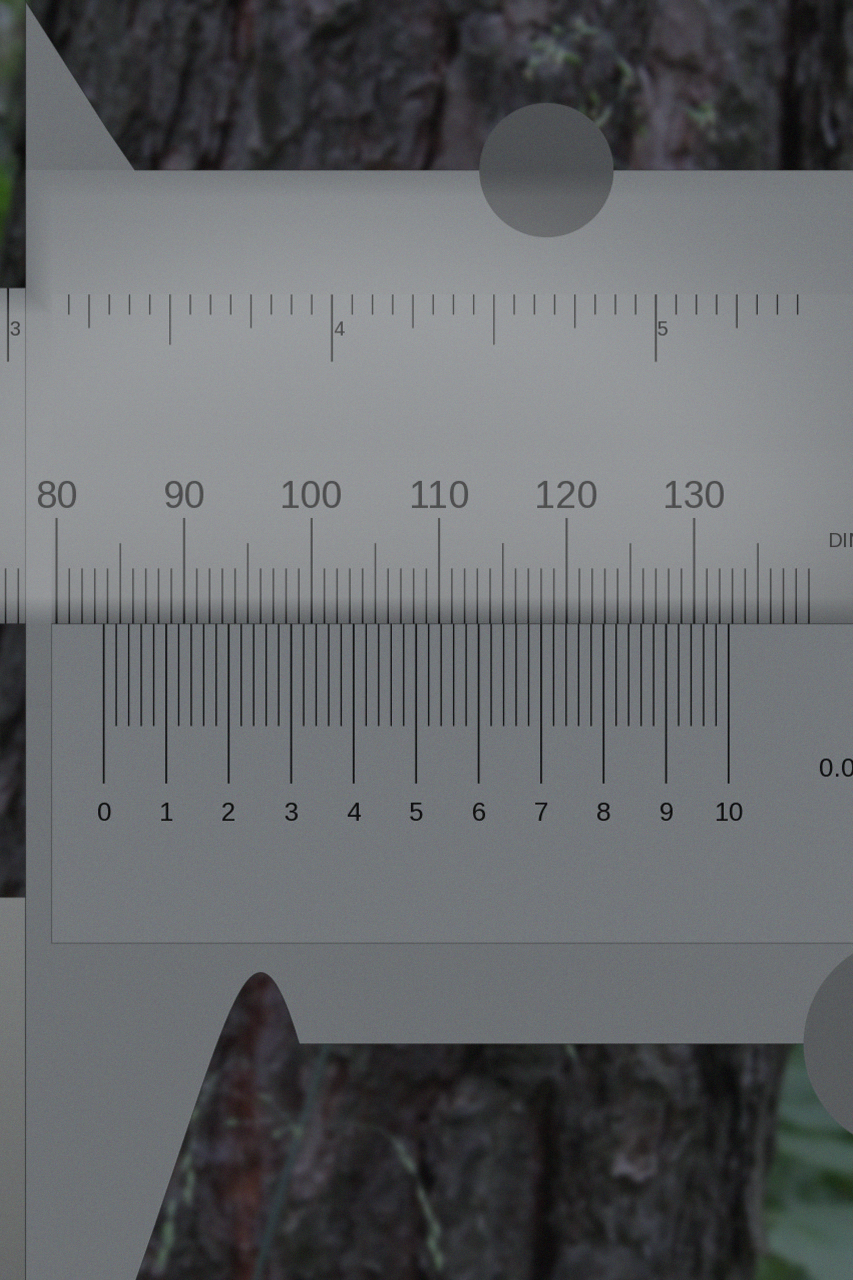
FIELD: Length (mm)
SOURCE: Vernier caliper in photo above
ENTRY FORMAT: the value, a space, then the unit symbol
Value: 83.7 mm
